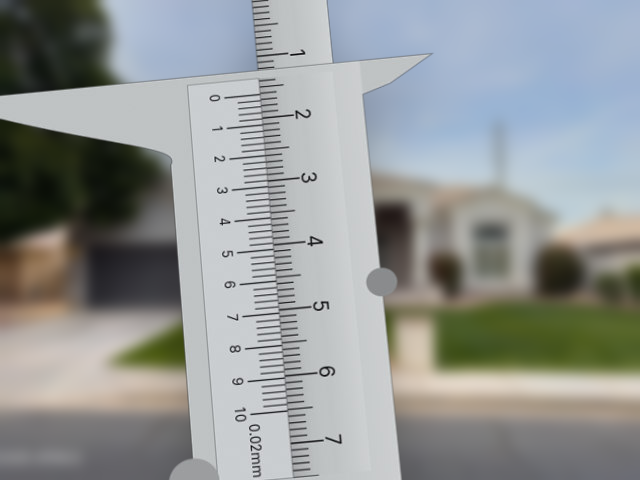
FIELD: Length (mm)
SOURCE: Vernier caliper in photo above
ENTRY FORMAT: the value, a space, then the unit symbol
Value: 16.2 mm
